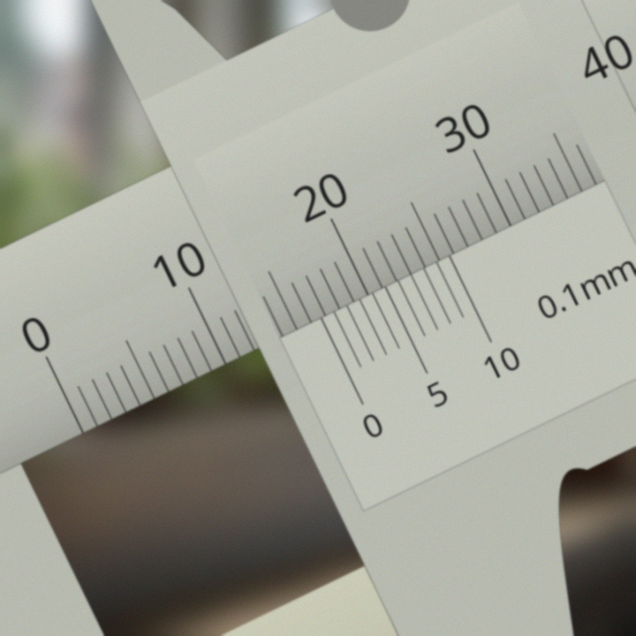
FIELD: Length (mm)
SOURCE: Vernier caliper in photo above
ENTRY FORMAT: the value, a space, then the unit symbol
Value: 16.7 mm
